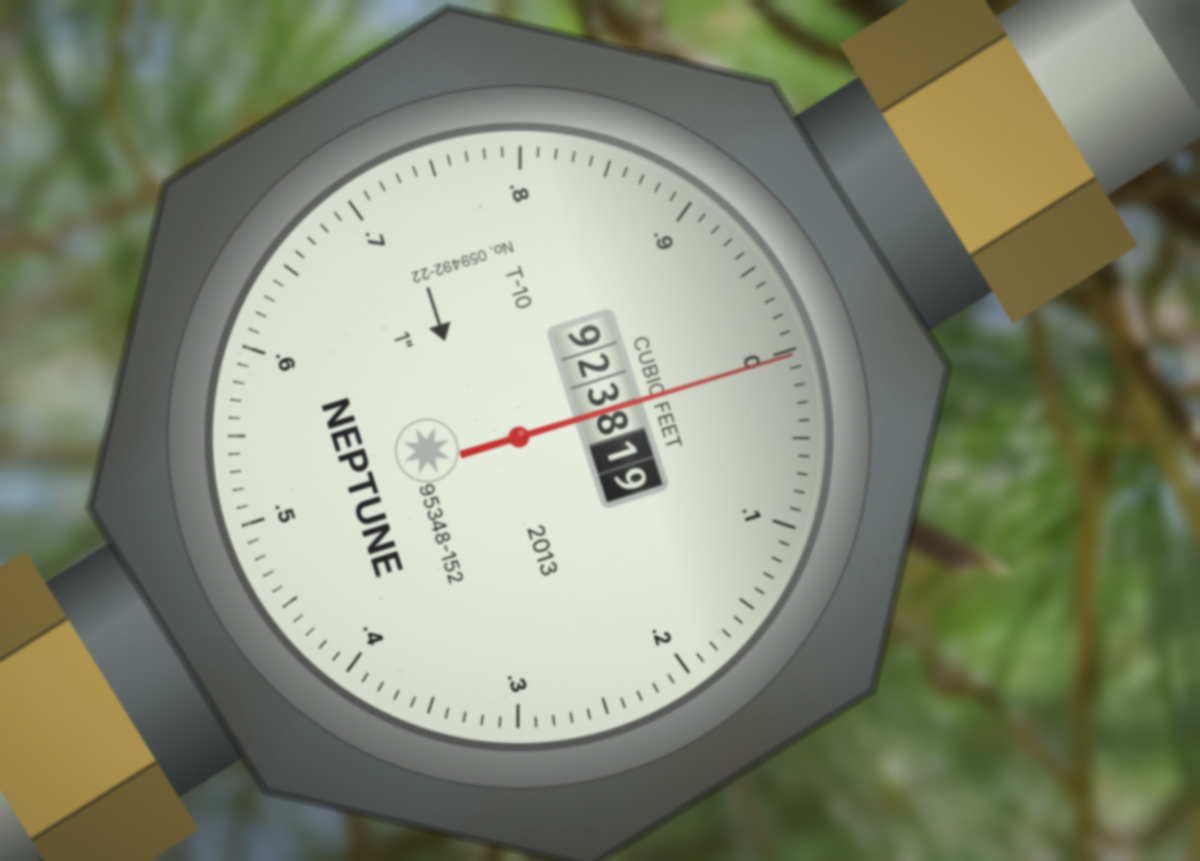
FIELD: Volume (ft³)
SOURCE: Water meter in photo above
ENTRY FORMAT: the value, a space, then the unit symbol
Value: 923819.00 ft³
